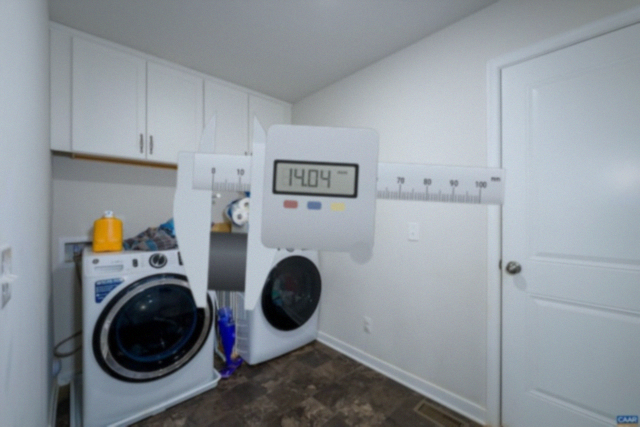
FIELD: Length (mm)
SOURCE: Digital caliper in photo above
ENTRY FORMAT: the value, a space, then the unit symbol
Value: 14.04 mm
